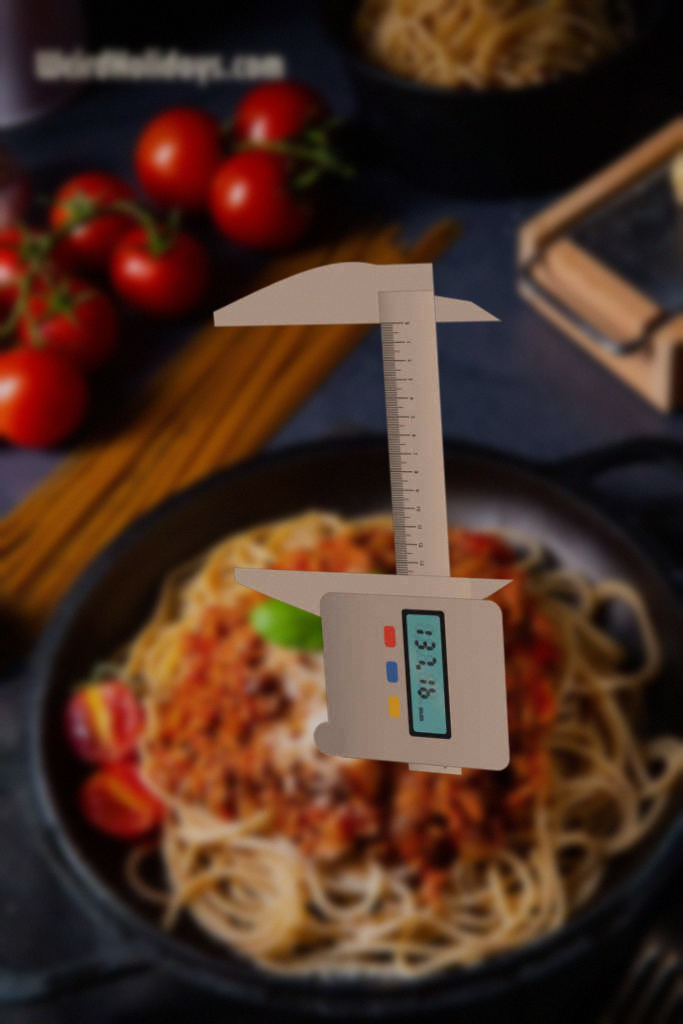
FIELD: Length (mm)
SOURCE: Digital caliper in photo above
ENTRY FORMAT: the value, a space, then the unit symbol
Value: 137.16 mm
